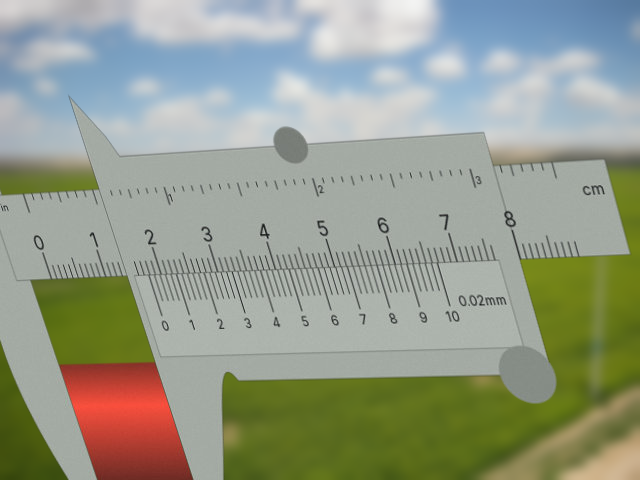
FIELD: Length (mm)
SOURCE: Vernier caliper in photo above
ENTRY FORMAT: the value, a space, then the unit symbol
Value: 17.8 mm
